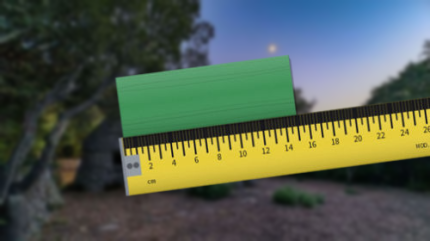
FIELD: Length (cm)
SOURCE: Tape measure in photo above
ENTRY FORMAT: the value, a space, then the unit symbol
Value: 15 cm
